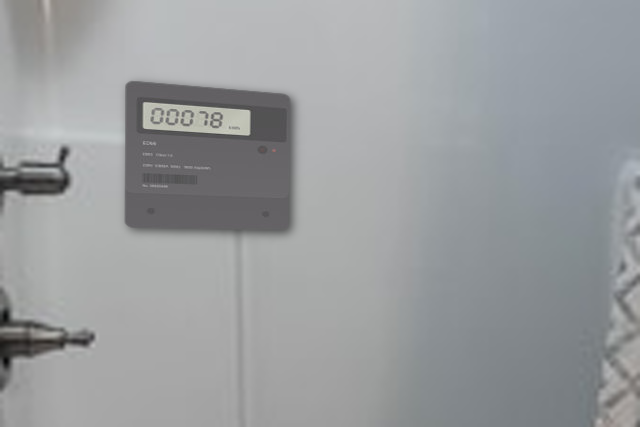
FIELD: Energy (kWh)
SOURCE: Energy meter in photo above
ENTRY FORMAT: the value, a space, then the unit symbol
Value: 78 kWh
